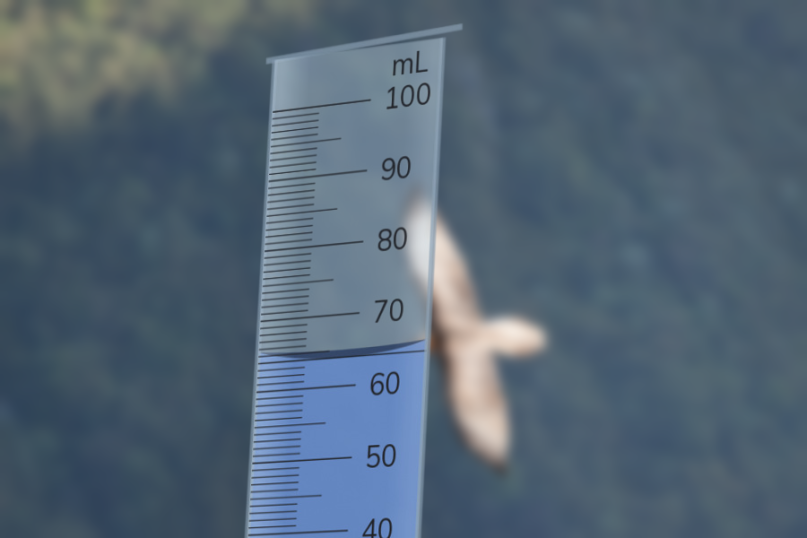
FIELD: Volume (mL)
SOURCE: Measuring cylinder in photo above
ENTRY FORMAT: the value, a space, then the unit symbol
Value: 64 mL
